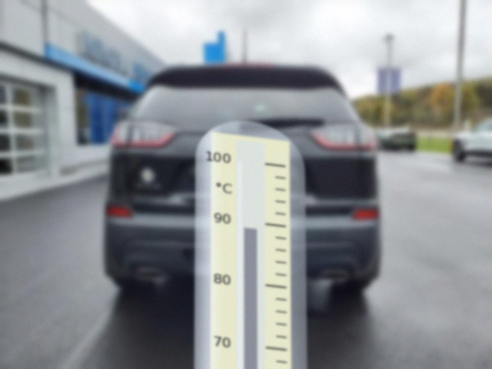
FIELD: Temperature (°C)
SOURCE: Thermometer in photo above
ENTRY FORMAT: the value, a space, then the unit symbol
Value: 89 °C
